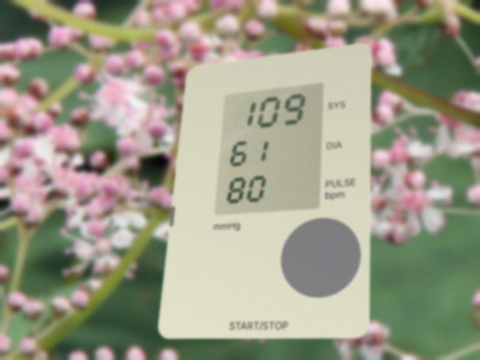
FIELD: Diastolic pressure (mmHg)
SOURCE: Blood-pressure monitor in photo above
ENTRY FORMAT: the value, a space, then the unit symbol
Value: 61 mmHg
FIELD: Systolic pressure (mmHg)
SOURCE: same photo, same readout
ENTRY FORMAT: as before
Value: 109 mmHg
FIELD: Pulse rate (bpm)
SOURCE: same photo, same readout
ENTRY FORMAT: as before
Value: 80 bpm
